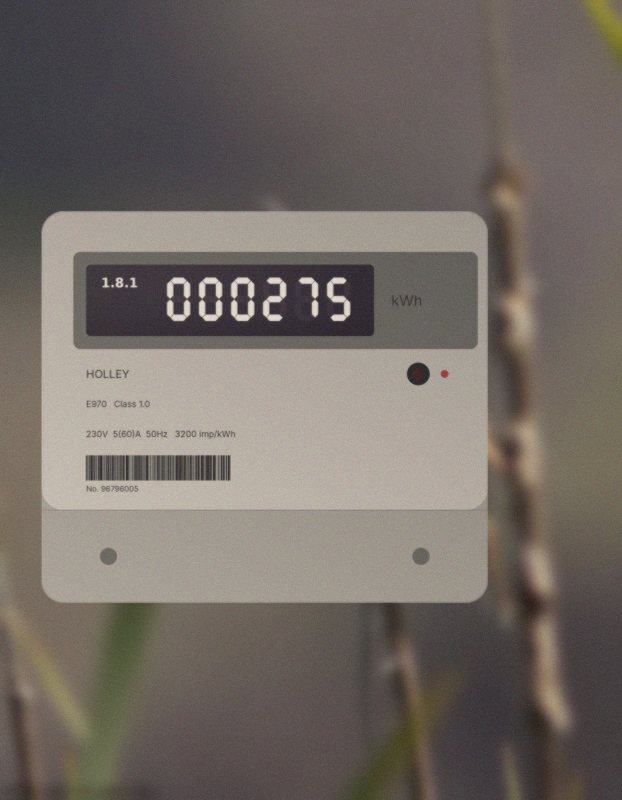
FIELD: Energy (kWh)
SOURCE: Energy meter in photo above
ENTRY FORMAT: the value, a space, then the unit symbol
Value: 275 kWh
